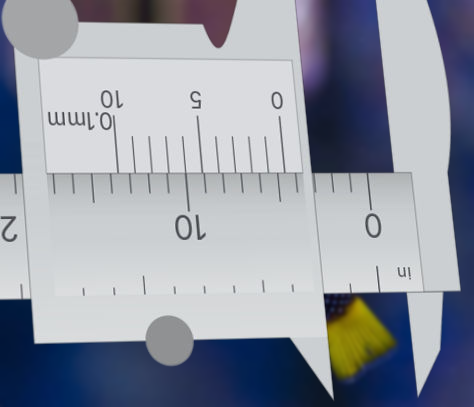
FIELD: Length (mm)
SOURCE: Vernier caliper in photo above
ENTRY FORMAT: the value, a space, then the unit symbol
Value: 4.6 mm
